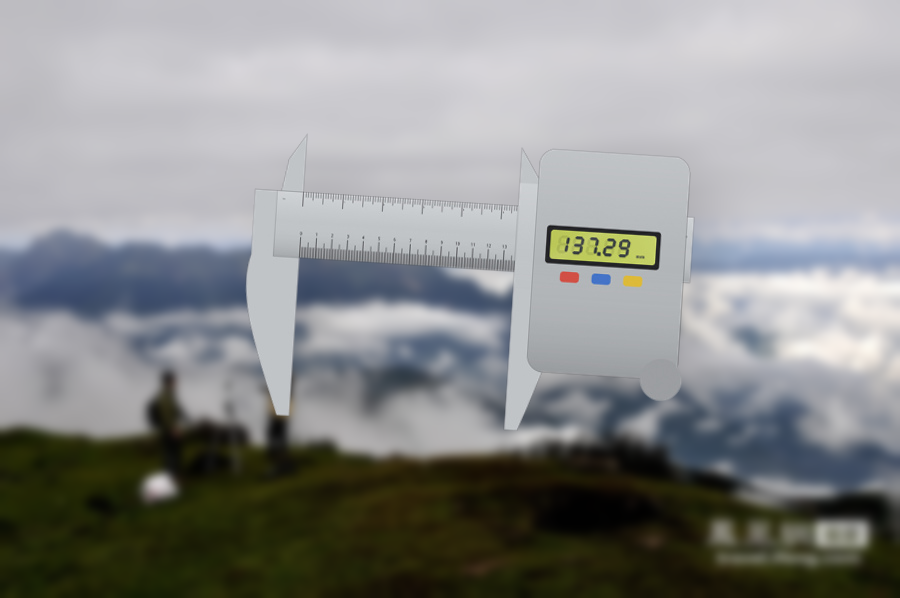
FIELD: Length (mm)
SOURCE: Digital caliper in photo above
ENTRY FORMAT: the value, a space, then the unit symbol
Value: 137.29 mm
